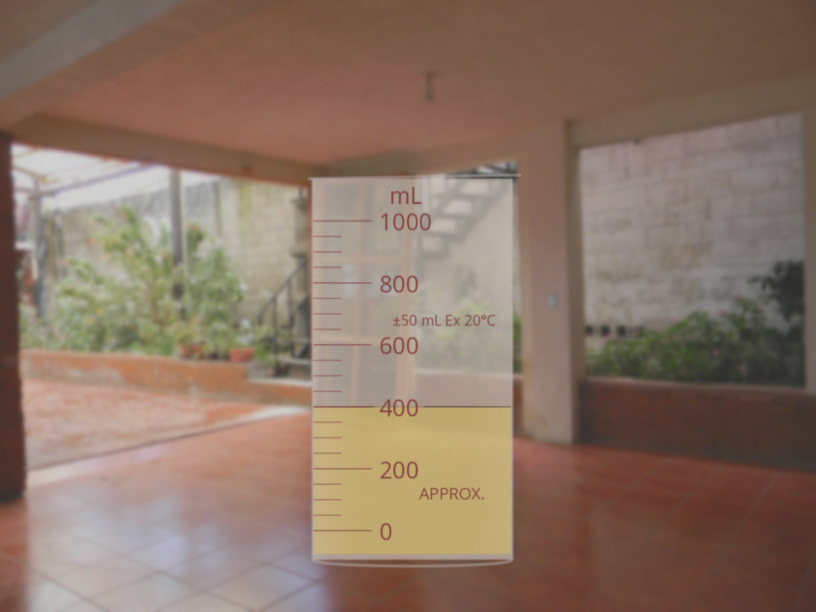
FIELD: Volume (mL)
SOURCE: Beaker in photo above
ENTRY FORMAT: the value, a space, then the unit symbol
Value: 400 mL
